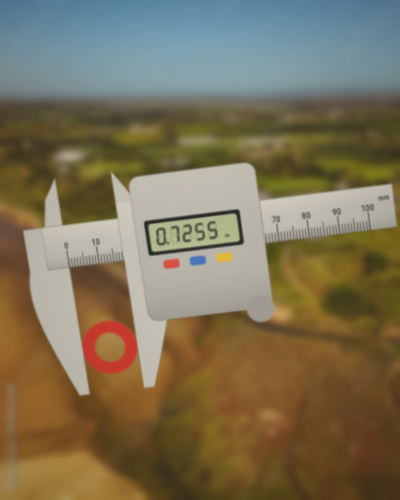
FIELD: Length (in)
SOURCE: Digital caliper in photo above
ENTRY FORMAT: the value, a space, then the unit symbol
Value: 0.7255 in
